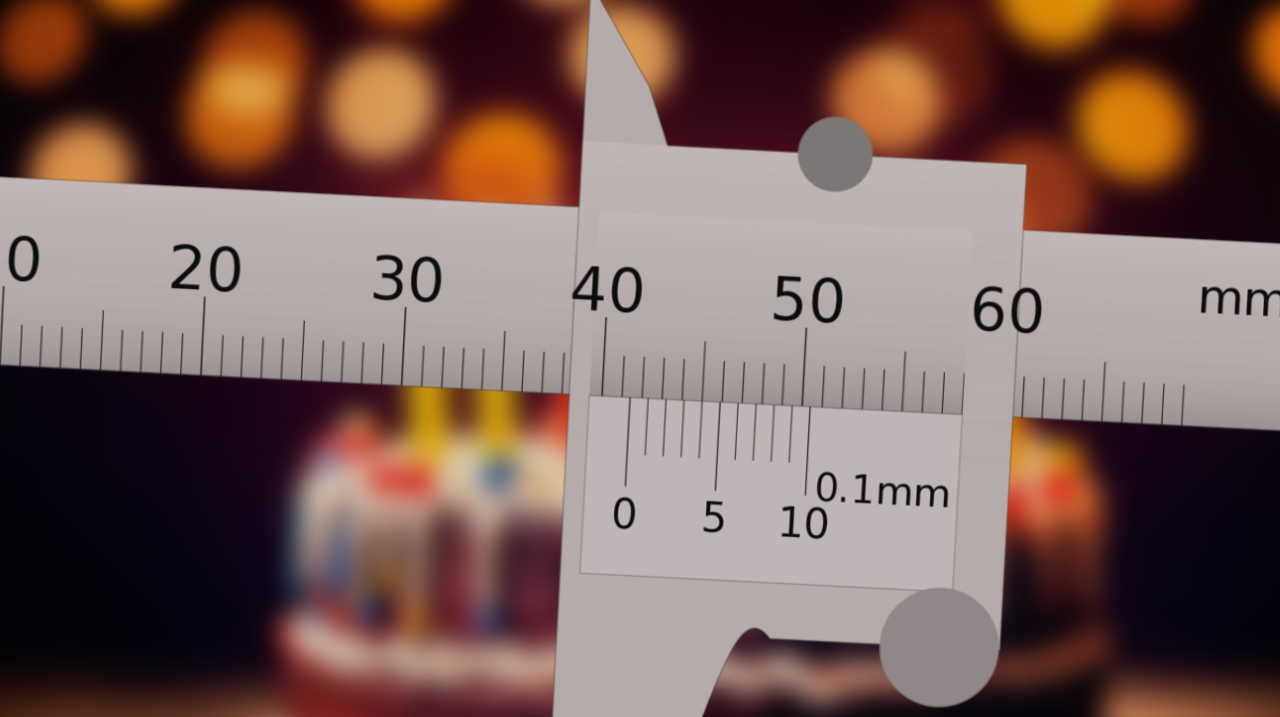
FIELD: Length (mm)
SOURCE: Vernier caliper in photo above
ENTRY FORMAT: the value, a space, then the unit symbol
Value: 41.4 mm
